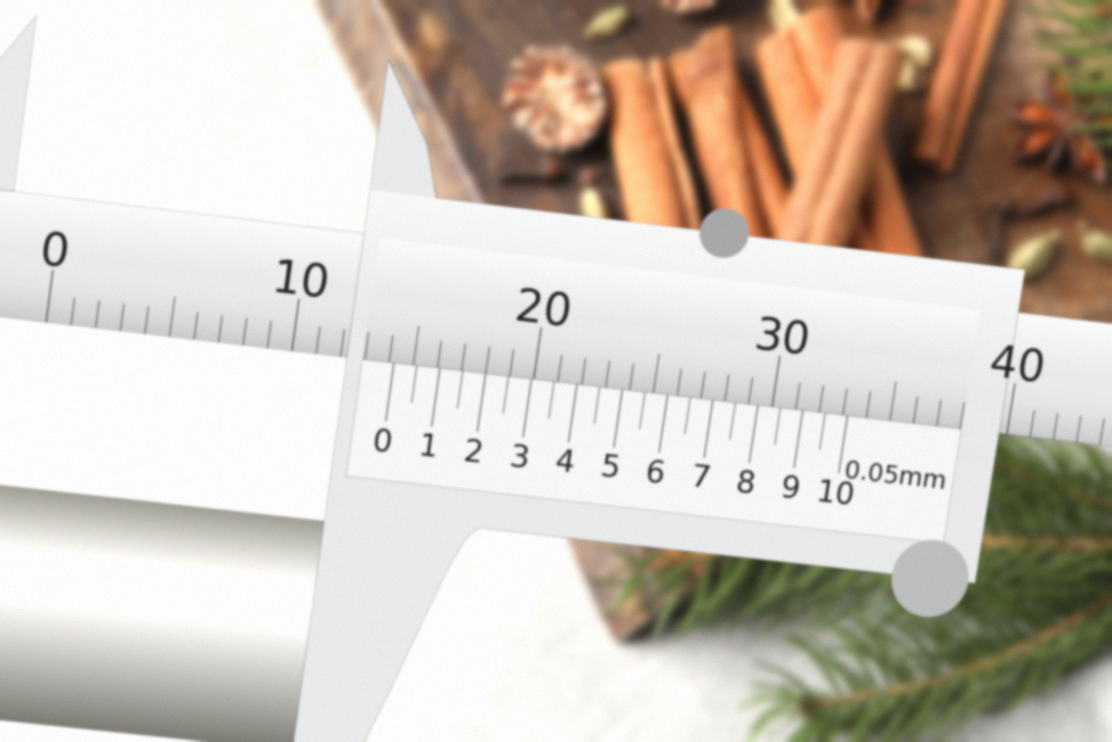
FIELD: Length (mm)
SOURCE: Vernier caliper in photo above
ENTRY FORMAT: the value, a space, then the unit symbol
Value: 14.2 mm
